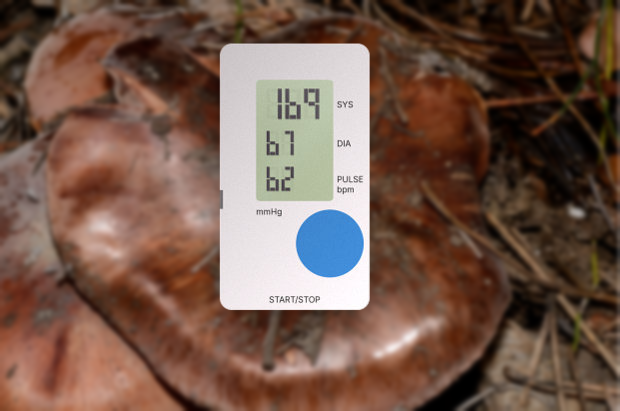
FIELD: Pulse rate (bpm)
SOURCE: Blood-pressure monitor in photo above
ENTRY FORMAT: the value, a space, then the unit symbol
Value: 62 bpm
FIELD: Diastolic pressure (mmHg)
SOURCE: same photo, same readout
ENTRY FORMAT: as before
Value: 67 mmHg
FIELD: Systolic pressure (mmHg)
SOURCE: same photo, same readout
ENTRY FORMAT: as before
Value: 169 mmHg
